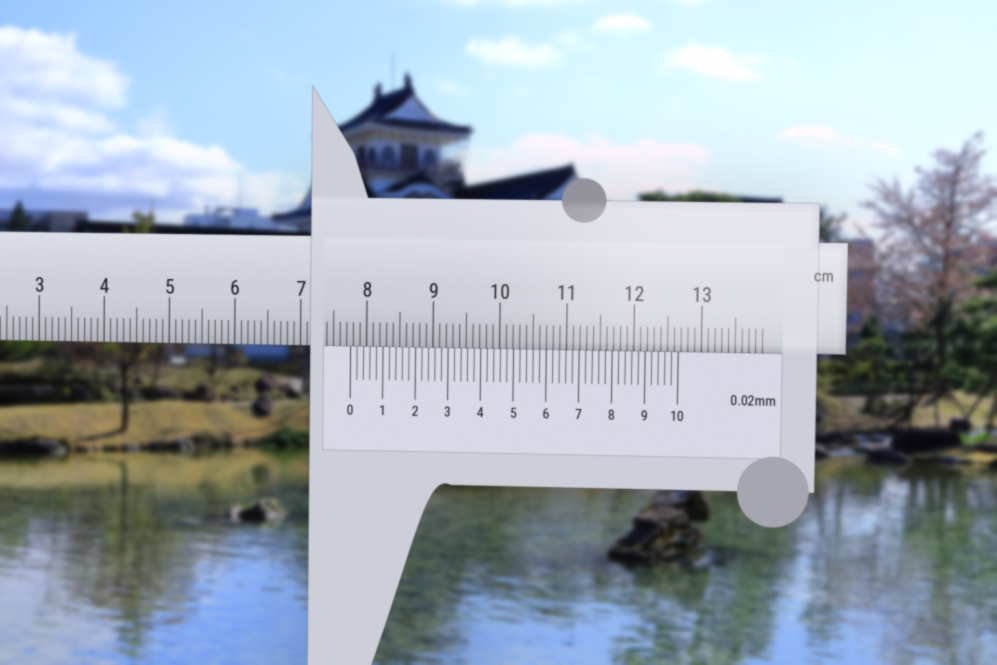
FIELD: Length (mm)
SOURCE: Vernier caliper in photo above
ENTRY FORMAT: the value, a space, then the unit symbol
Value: 77.6 mm
